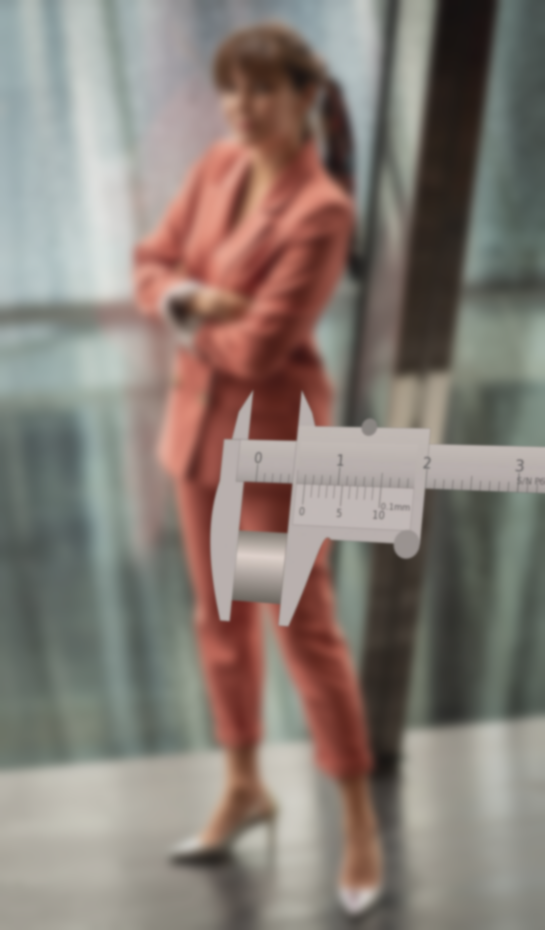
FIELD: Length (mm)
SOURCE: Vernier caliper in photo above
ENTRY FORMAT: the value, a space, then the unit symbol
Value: 6.0 mm
